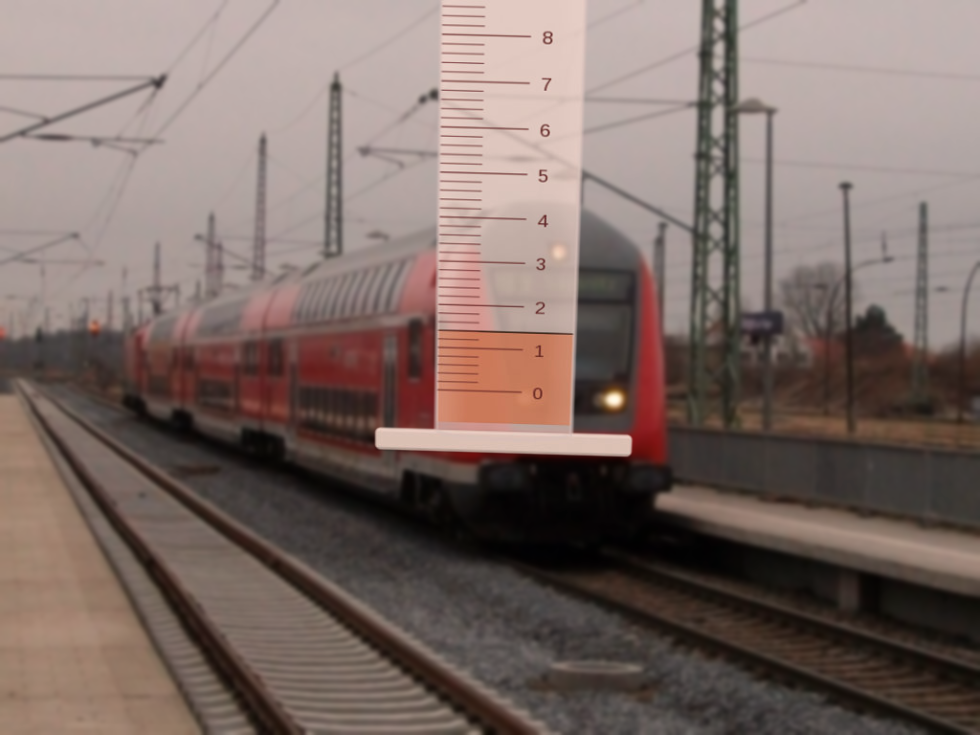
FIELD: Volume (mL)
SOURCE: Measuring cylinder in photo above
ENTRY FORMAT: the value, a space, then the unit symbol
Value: 1.4 mL
